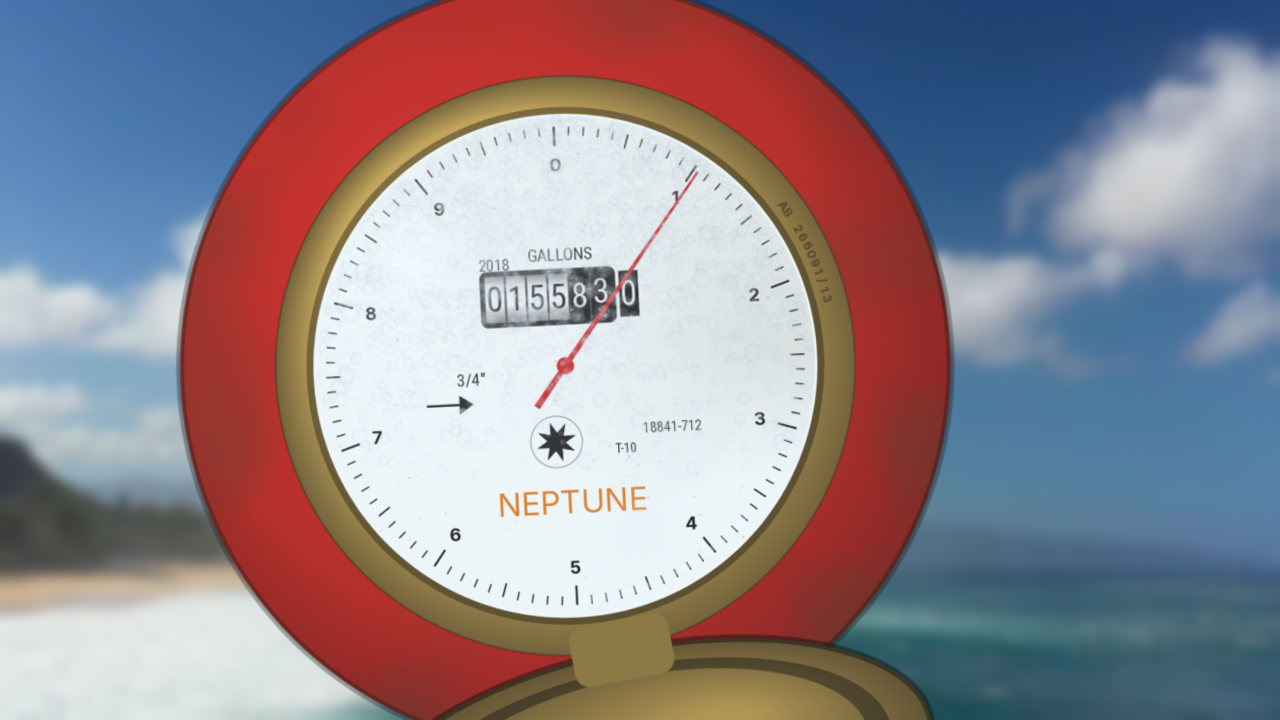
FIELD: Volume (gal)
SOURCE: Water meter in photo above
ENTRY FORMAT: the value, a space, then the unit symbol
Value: 155831.0 gal
